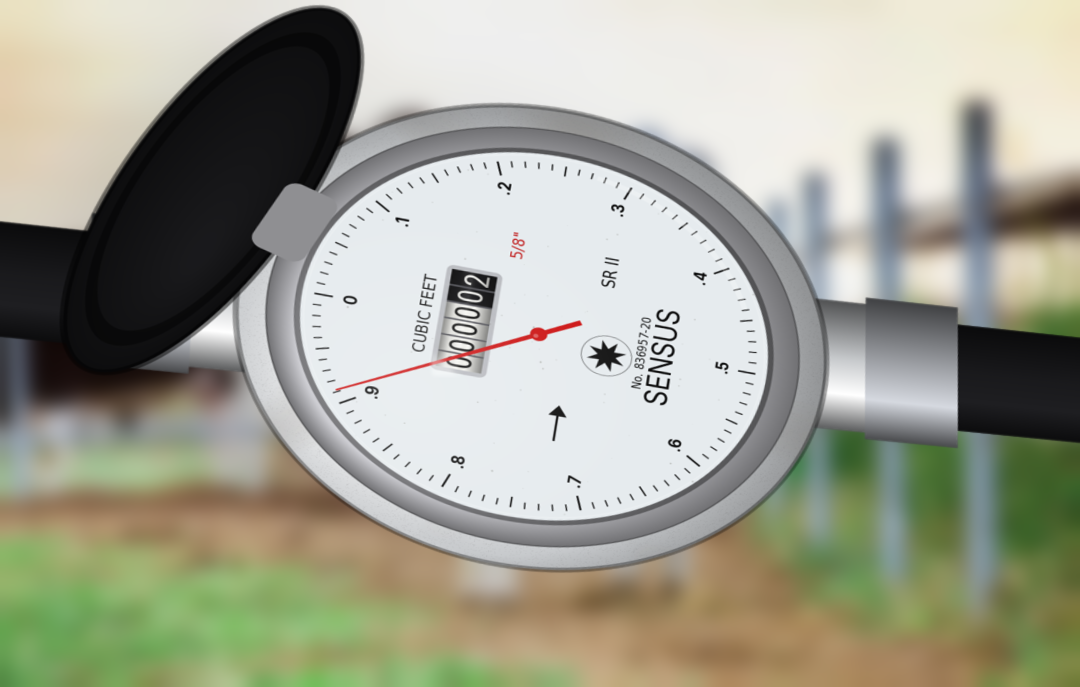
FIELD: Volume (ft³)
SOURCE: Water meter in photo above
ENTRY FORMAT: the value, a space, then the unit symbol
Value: 1.91 ft³
